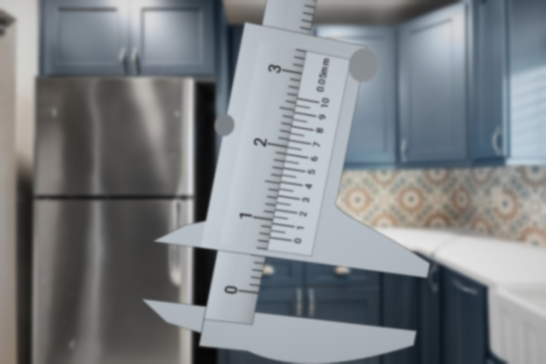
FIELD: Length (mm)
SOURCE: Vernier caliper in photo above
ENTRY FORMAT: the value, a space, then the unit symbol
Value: 7.6 mm
